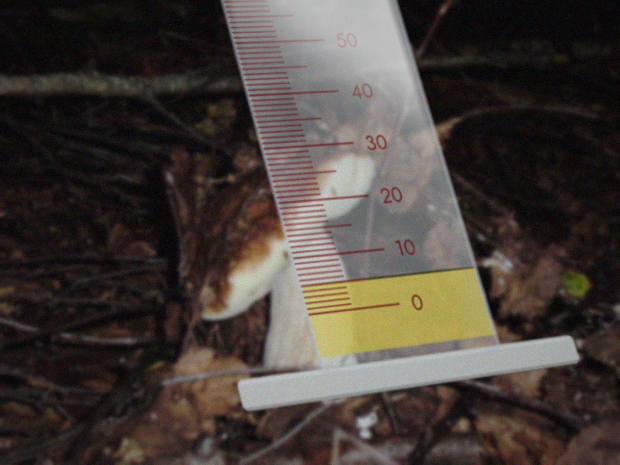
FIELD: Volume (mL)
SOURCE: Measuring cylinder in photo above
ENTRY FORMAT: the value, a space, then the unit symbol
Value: 5 mL
